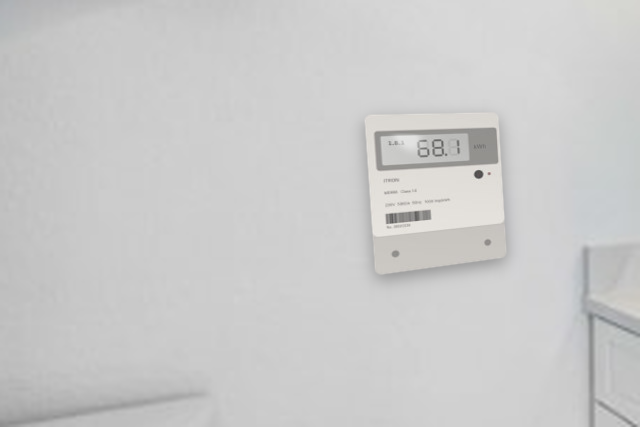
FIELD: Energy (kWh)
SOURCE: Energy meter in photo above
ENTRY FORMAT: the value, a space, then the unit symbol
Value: 68.1 kWh
